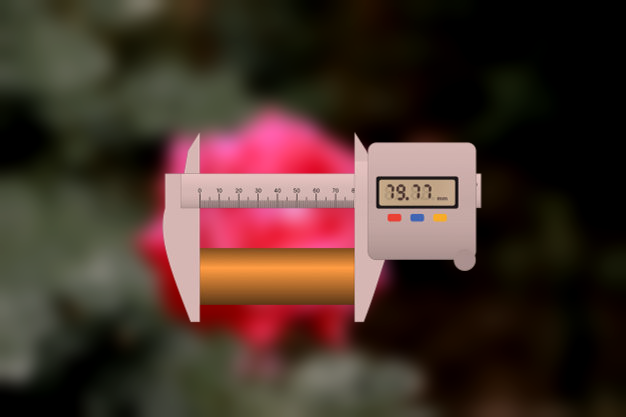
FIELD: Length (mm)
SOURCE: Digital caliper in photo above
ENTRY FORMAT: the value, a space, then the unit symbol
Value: 79.77 mm
